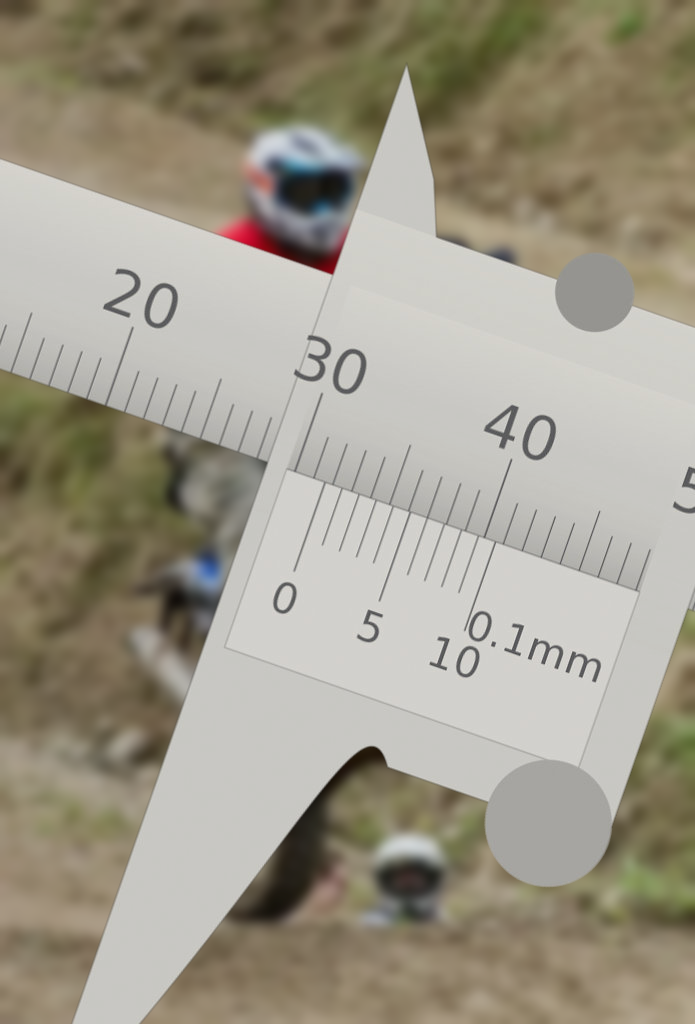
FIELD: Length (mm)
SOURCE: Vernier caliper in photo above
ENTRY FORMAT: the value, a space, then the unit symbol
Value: 31.6 mm
